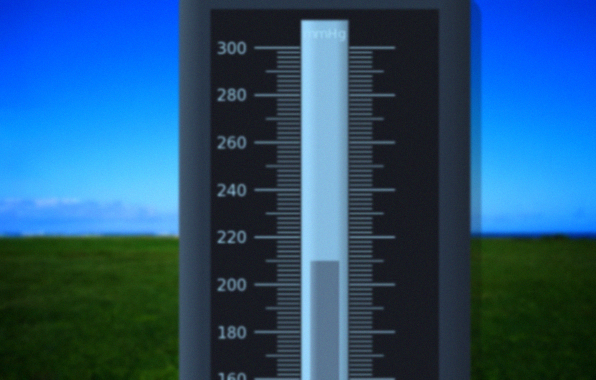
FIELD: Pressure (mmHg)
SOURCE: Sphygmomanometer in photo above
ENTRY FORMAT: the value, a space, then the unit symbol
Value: 210 mmHg
